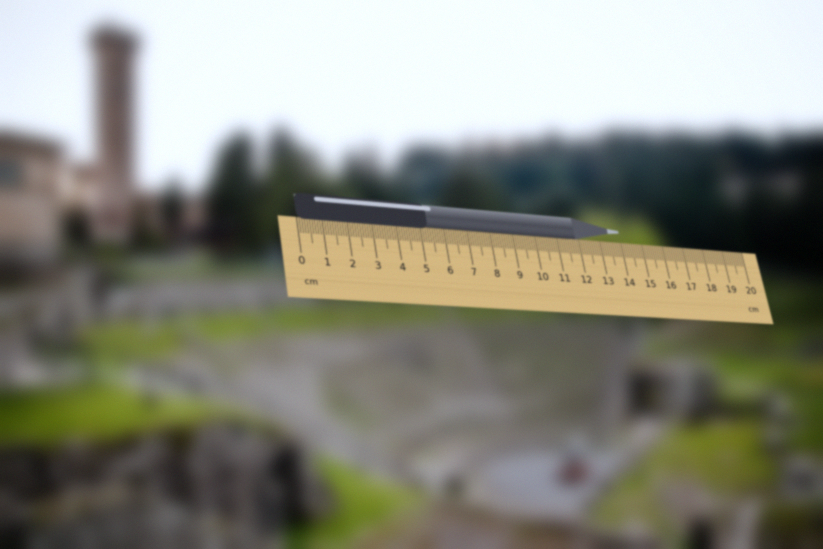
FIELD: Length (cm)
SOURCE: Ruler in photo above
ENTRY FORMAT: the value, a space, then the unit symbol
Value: 14 cm
